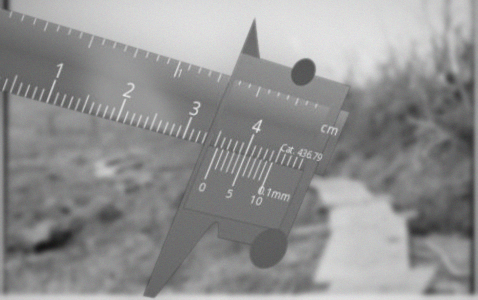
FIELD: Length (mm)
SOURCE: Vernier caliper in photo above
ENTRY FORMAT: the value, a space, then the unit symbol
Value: 35.5 mm
